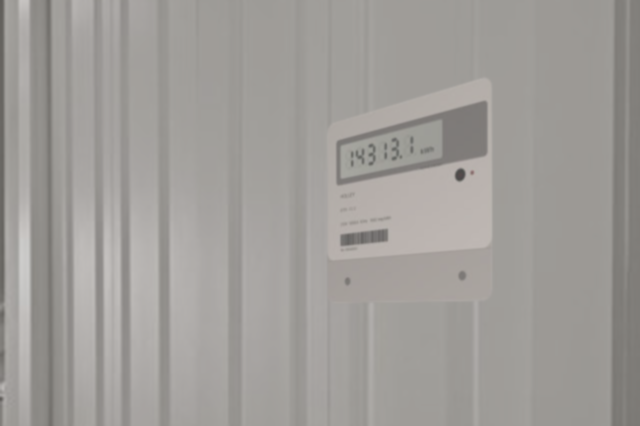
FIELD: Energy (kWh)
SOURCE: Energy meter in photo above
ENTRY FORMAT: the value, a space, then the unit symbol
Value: 14313.1 kWh
